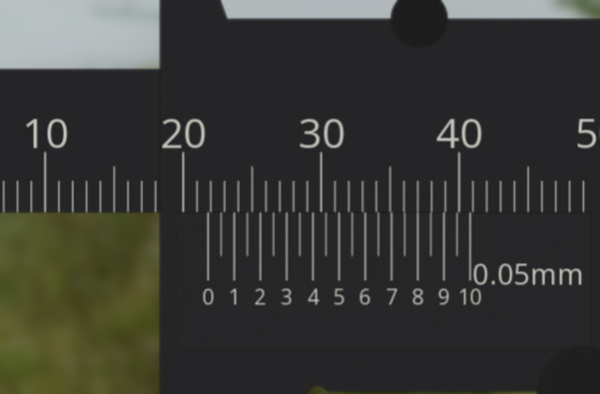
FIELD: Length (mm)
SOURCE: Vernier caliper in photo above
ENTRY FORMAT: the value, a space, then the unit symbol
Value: 21.8 mm
